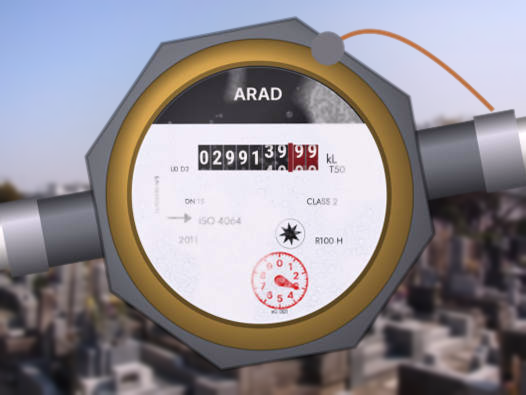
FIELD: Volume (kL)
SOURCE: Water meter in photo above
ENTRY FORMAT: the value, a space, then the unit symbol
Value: 299139.993 kL
